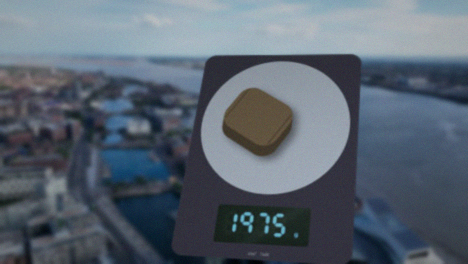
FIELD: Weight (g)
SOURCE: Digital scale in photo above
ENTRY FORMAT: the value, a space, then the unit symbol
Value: 1975 g
